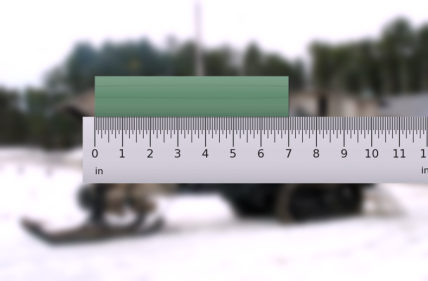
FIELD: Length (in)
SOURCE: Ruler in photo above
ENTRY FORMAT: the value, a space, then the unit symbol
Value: 7 in
